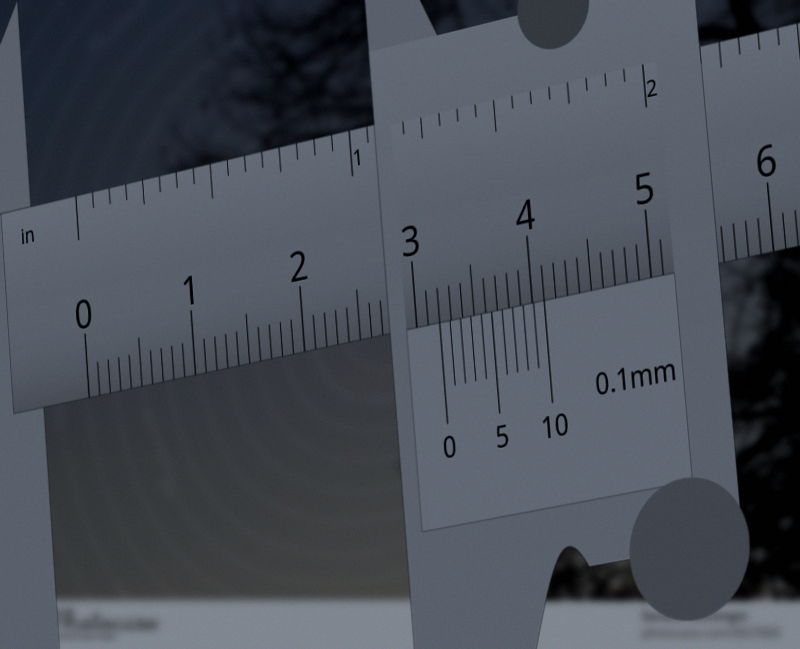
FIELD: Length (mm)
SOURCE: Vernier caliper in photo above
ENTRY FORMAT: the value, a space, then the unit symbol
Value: 32.0 mm
